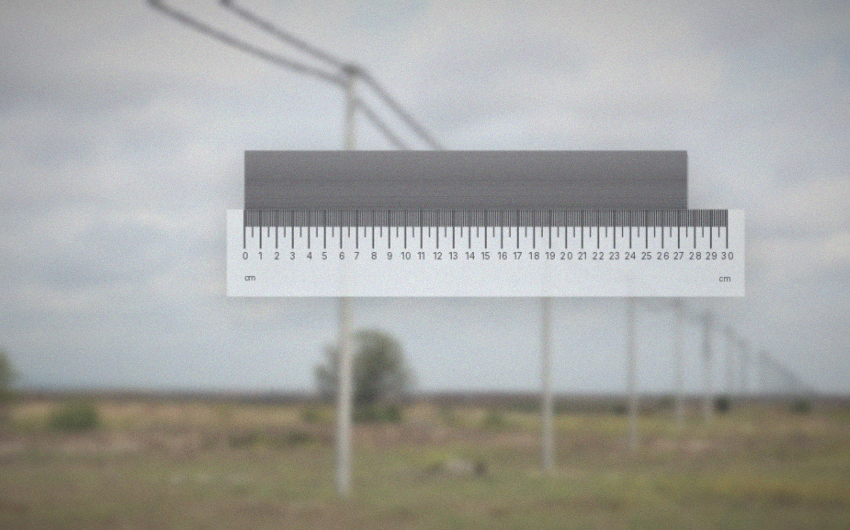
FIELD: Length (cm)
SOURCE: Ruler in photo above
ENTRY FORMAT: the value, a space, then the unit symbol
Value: 27.5 cm
